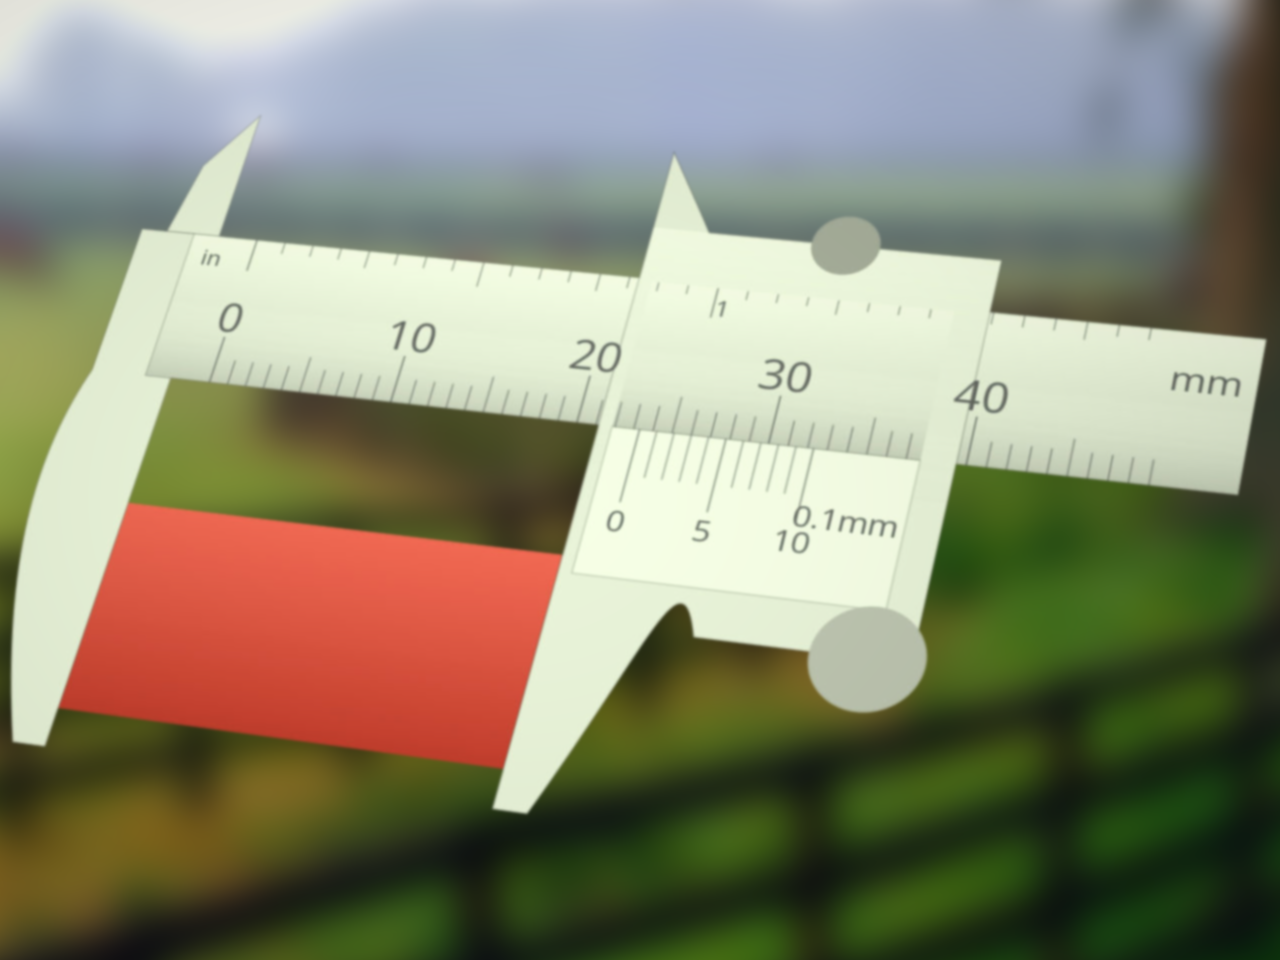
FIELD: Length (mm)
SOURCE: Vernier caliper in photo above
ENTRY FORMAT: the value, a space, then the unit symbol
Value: 23.3 mm
